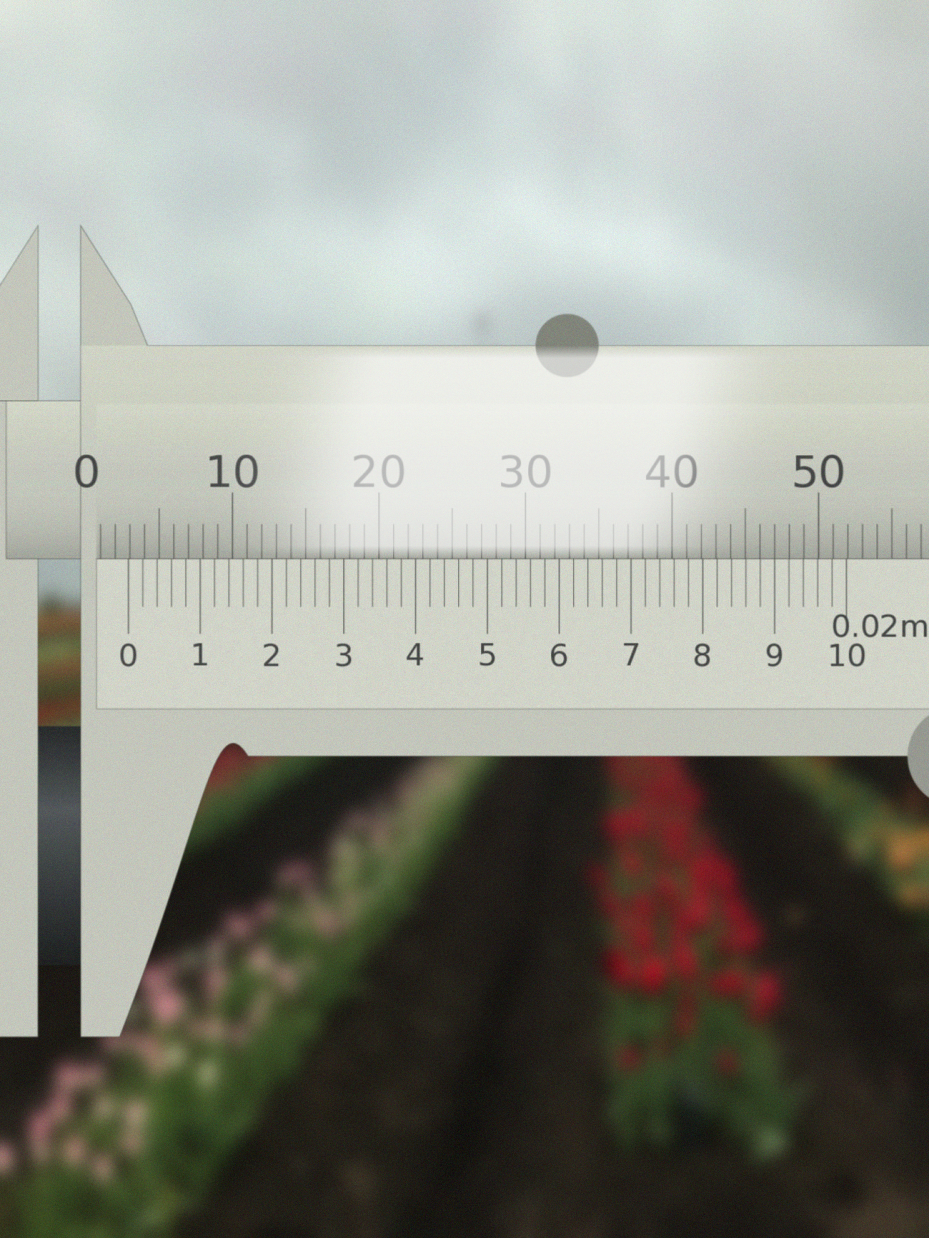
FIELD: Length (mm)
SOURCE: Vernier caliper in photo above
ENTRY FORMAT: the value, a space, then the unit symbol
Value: 2.9 mm
